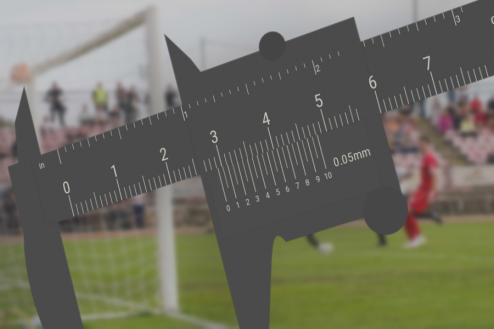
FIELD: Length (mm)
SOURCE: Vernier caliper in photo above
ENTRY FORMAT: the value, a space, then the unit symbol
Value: 29.2 mm
